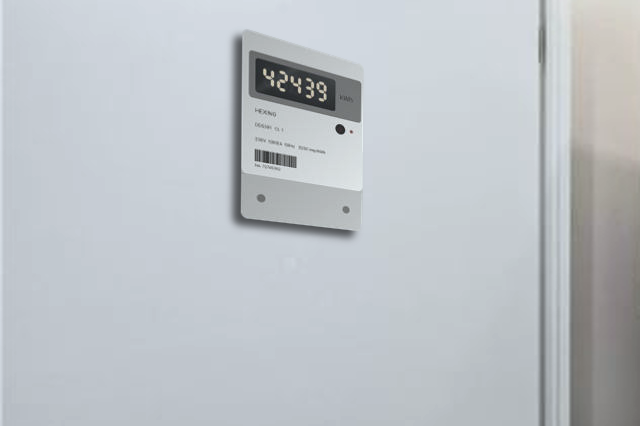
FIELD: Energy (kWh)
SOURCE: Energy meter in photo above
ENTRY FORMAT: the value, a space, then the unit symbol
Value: 42439 kWh
